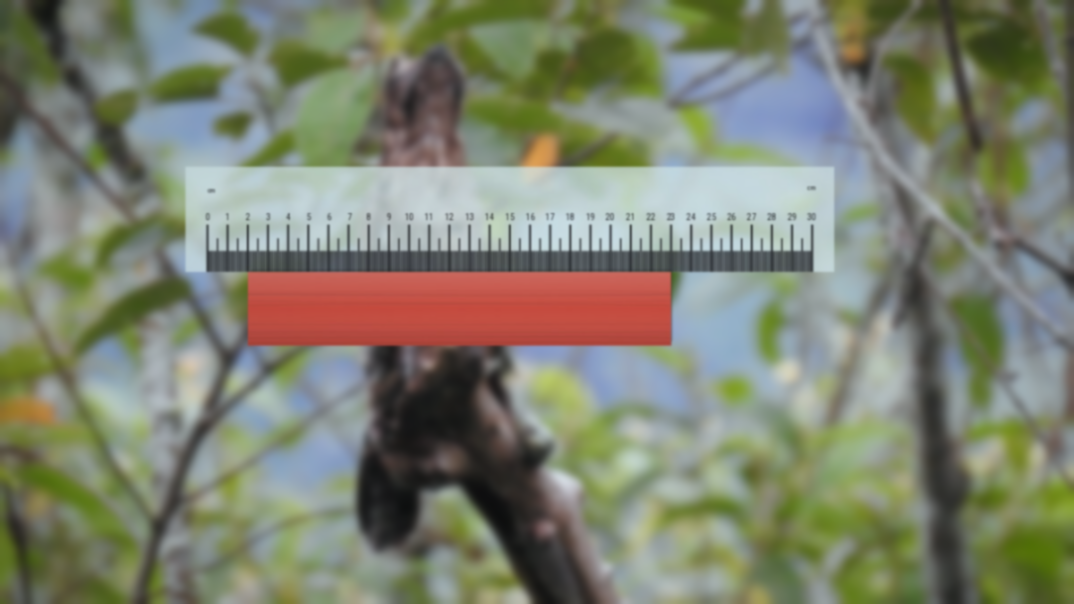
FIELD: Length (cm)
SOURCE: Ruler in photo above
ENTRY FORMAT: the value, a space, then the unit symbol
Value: 21 cm
